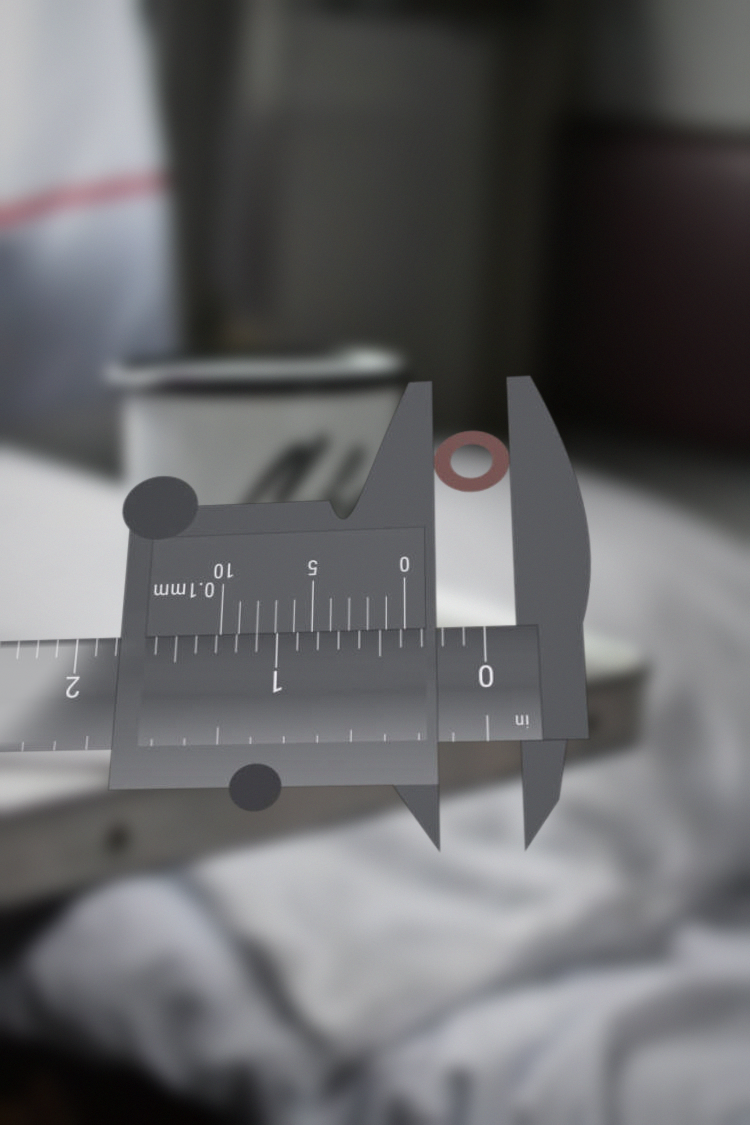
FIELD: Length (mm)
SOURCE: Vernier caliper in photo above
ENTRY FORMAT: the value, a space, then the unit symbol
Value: 3.8 mm
